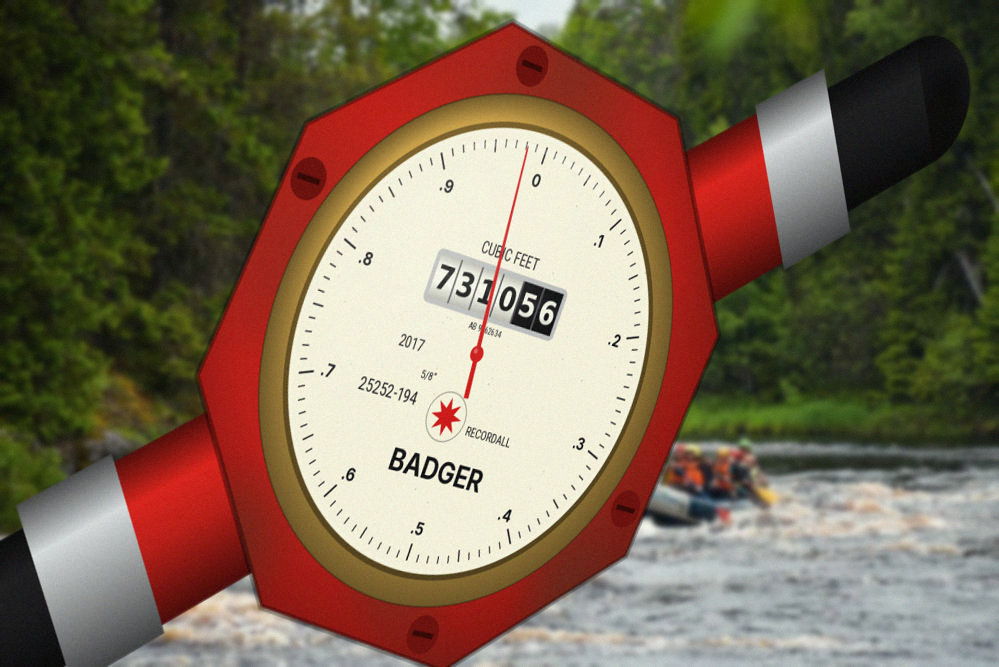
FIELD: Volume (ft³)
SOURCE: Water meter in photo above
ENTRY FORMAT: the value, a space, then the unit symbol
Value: 731055.98 ft³
